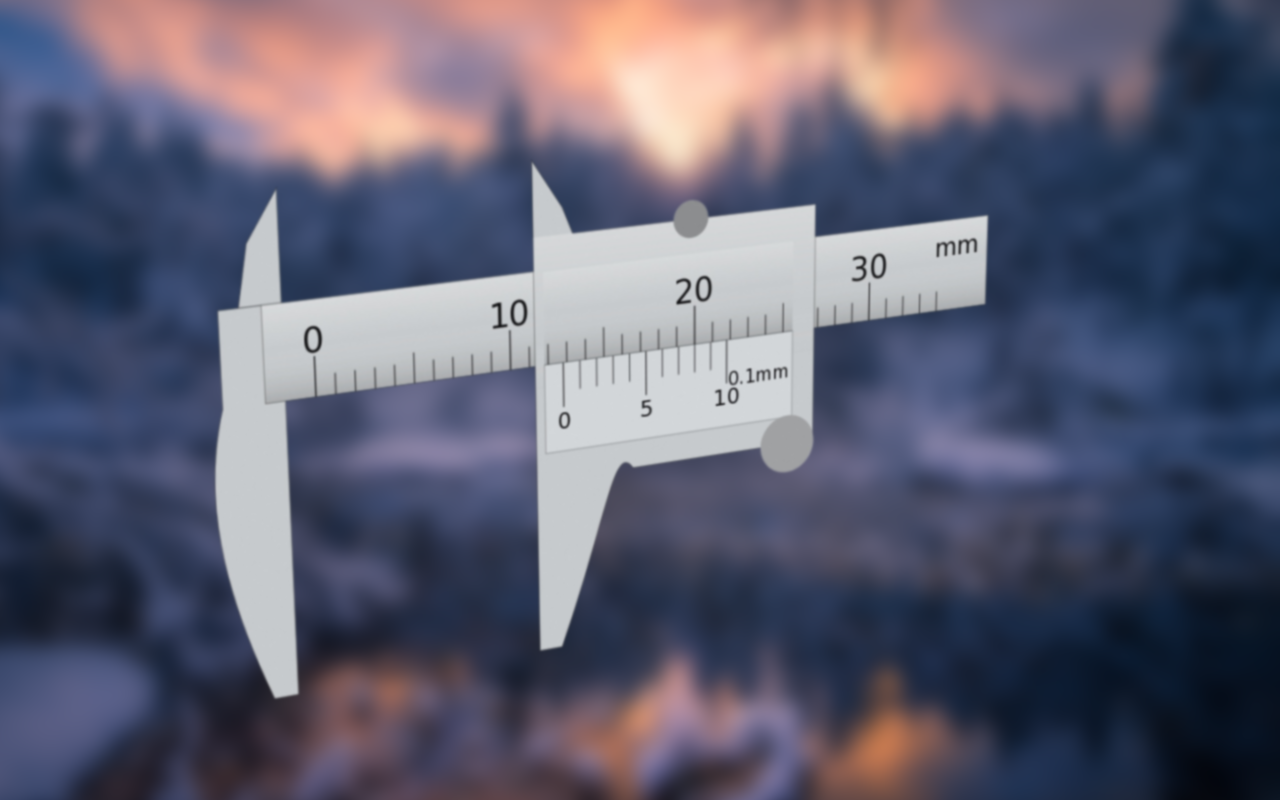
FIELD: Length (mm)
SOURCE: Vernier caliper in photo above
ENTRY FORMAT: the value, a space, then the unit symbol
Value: 12.8 mm
